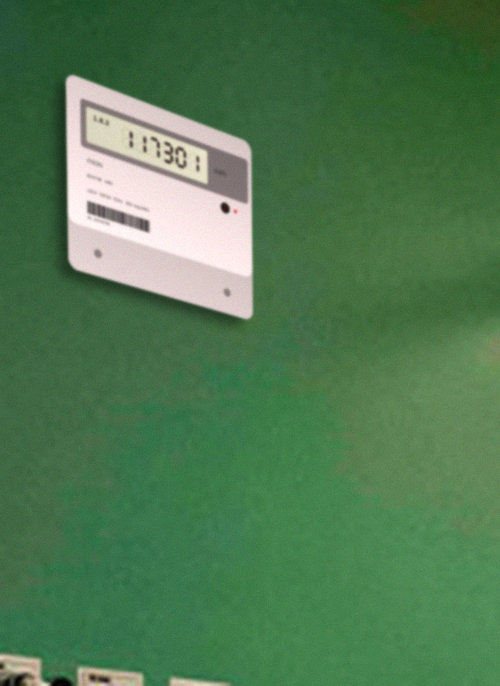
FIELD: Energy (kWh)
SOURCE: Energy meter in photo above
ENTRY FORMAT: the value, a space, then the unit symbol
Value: 117301 kWh
